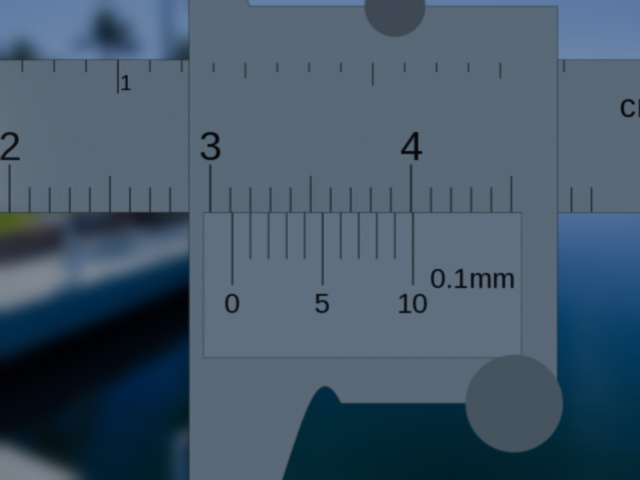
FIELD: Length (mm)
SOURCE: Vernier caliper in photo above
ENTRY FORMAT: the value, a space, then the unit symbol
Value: 31.1 mm
